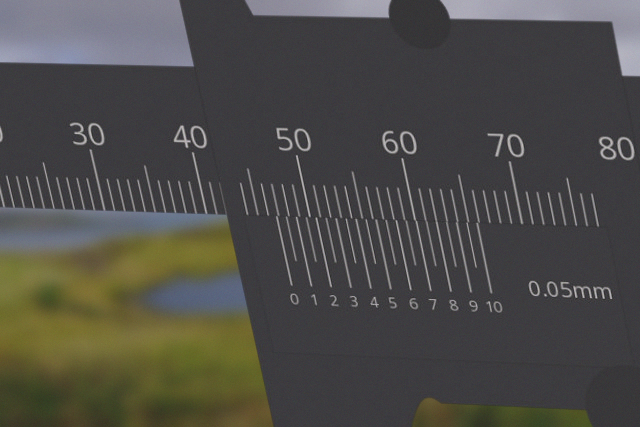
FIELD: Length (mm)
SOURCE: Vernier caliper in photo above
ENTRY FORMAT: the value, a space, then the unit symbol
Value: 46.8 mm
